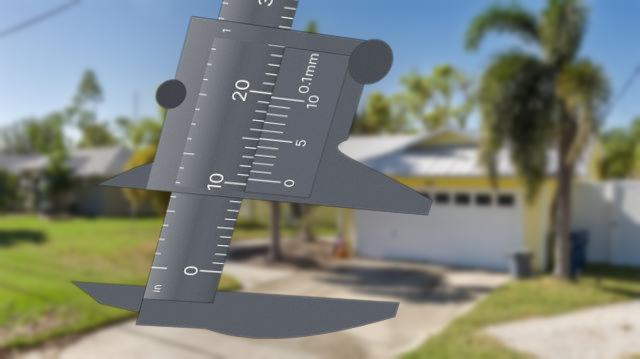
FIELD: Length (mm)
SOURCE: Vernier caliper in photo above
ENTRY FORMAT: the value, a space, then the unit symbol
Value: 10.6 mm
